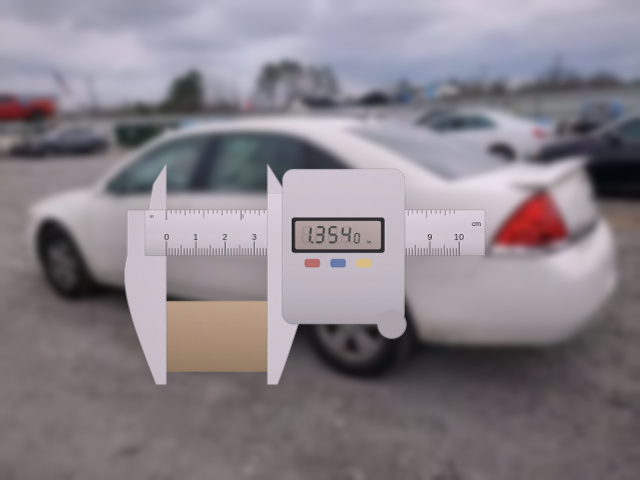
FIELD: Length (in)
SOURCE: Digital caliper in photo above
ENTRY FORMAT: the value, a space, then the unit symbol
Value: 1.3540 in
